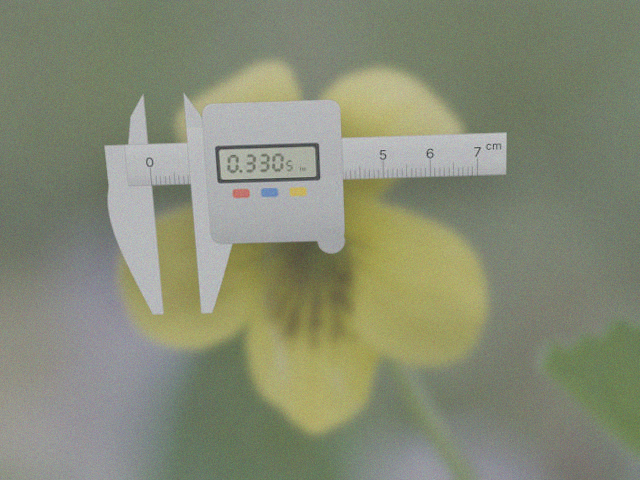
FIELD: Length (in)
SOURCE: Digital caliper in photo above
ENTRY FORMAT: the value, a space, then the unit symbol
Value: 0.3305 in
